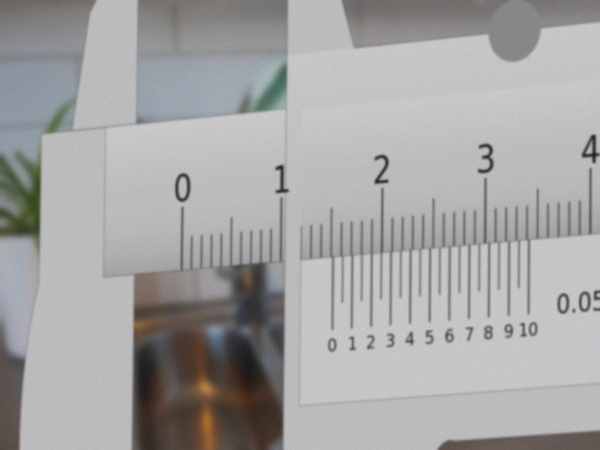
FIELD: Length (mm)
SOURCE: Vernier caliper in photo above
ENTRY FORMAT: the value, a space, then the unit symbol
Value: 15.2 mm
